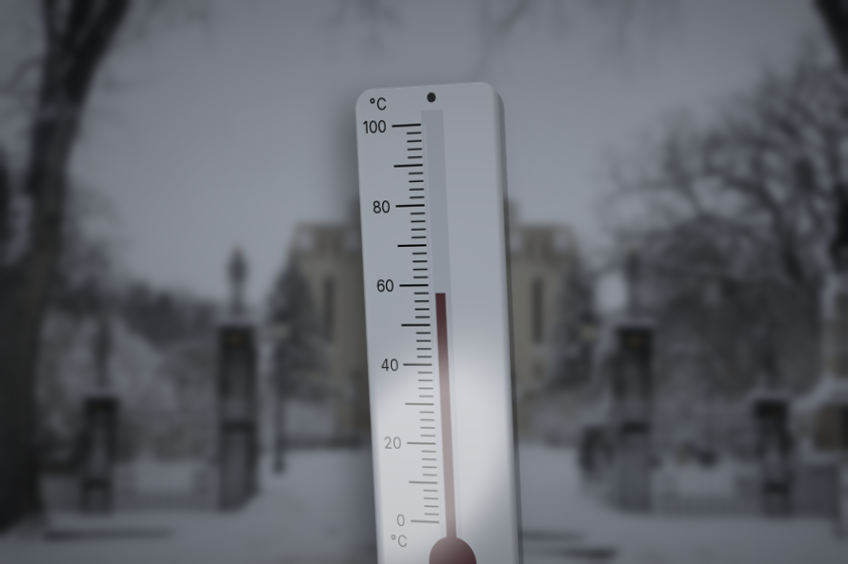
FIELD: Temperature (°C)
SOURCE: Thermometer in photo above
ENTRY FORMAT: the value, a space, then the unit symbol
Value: 58 °C
